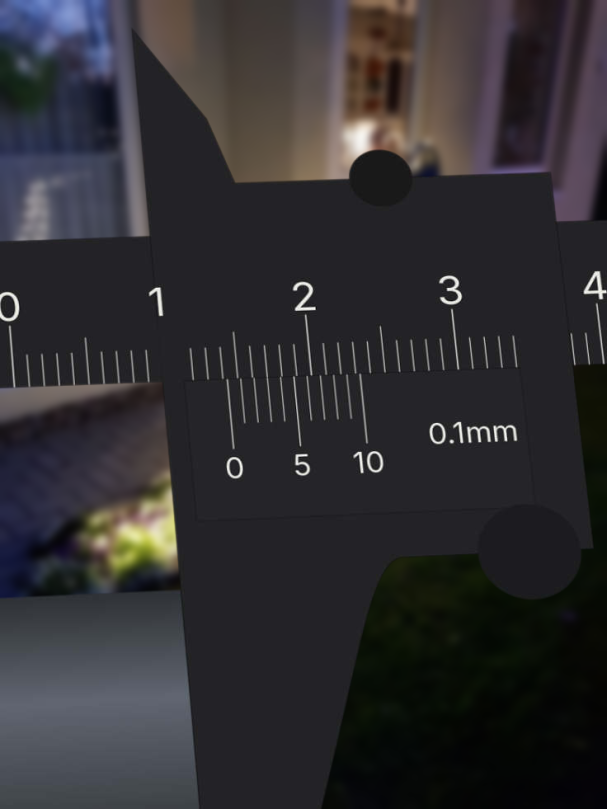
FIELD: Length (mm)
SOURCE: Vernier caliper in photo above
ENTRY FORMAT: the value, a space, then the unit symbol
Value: 14.3 mm
